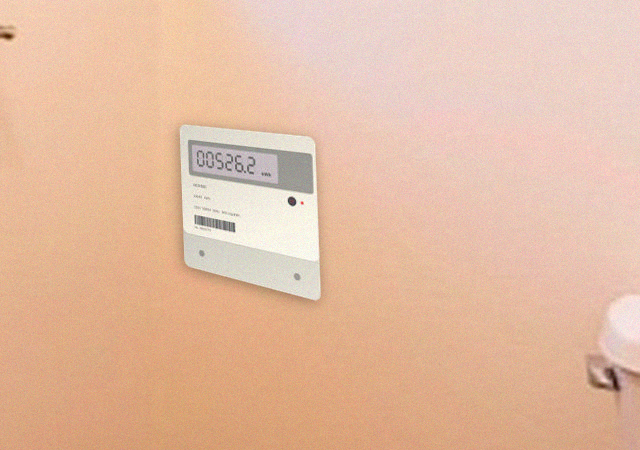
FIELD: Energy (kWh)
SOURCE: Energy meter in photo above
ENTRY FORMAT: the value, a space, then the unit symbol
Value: 526.2 kWh
